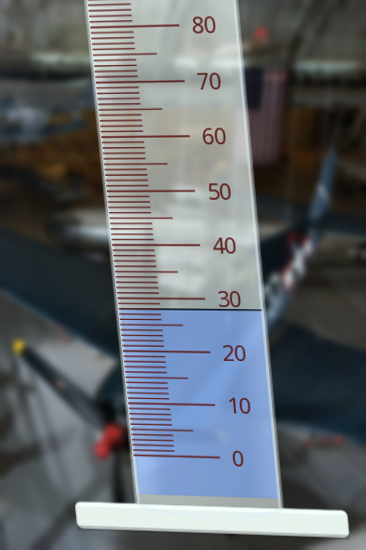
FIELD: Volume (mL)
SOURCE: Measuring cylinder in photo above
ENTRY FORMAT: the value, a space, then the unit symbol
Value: 28 mL
